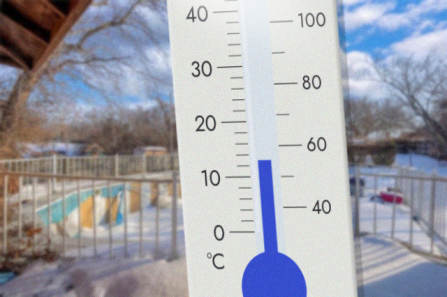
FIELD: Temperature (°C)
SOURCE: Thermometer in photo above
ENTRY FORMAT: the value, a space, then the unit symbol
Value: 13 °C
